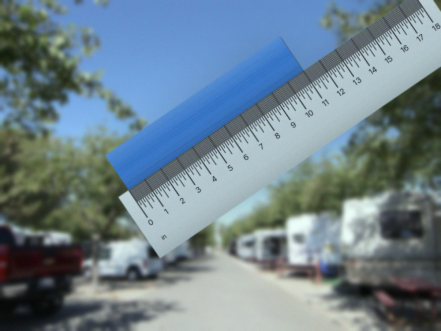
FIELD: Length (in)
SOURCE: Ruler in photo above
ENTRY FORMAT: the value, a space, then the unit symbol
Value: 11 in
